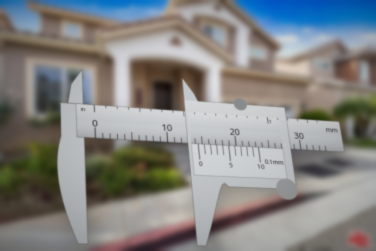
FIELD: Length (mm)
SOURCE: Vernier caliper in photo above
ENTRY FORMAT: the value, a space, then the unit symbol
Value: 14.4 mm
